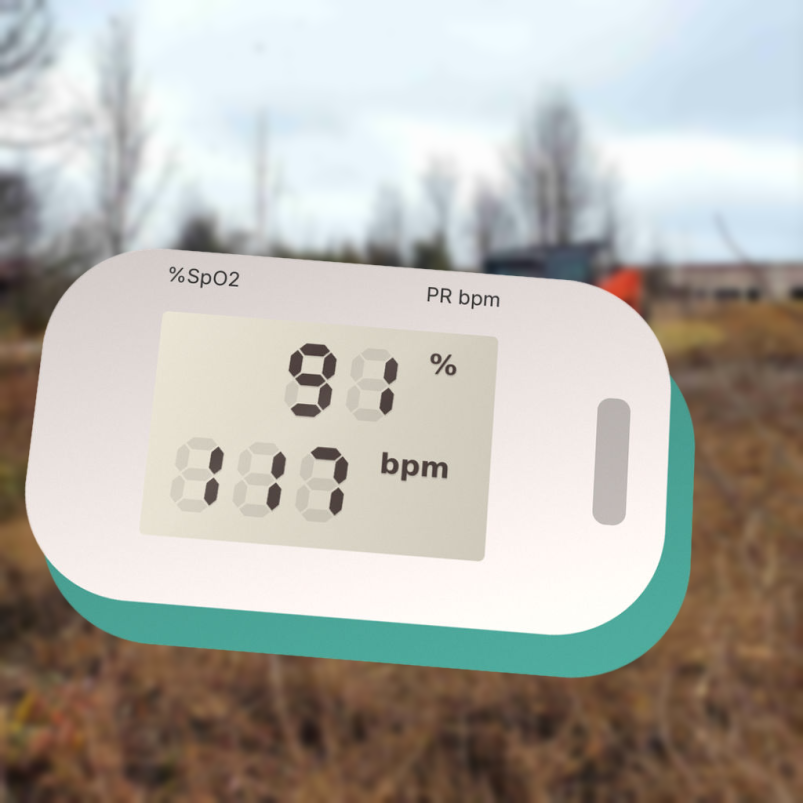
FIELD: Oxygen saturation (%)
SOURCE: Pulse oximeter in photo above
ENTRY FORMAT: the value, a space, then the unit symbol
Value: 91 %
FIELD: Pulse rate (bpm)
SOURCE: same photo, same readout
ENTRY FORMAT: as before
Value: 117 bpm
